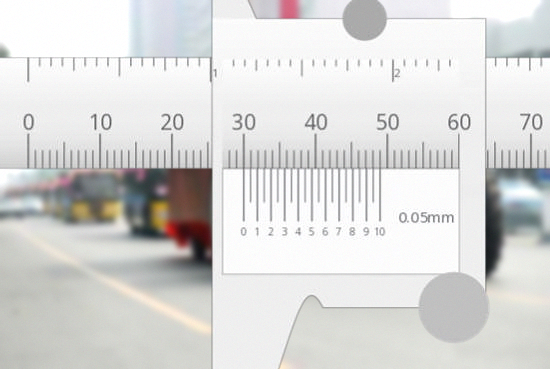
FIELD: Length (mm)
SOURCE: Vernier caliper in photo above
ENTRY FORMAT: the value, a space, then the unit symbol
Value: 30.0 mm
